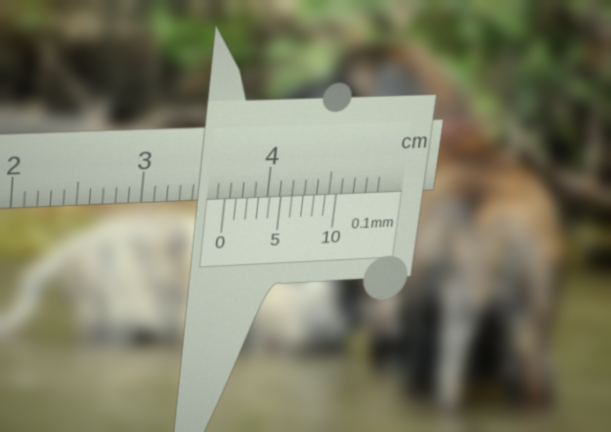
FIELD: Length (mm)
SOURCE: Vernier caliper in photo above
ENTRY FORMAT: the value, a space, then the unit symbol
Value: 36.6 mm
